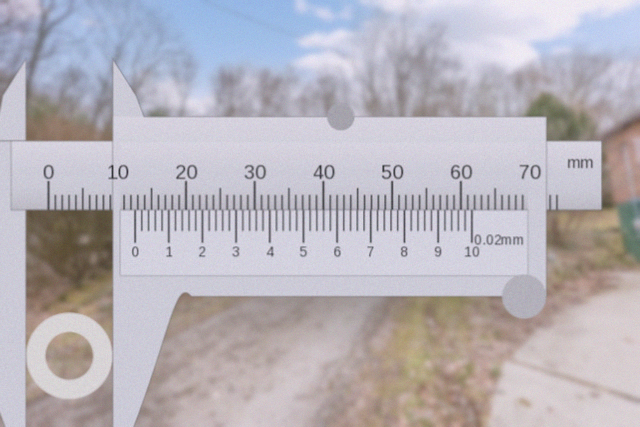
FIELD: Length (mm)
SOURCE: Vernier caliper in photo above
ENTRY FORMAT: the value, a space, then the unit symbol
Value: 12.6 mm
